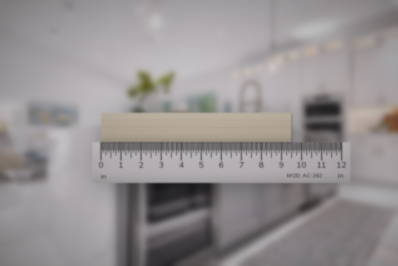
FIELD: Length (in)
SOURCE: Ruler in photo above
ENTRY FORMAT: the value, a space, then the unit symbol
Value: 9.5 in
